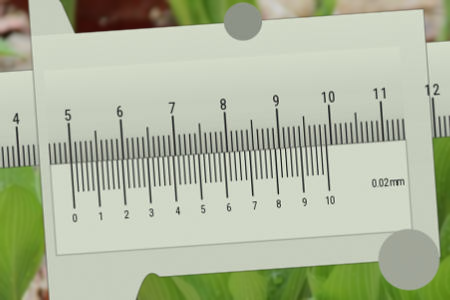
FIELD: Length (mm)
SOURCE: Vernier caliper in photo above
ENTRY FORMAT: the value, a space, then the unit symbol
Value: 50.0 mm
